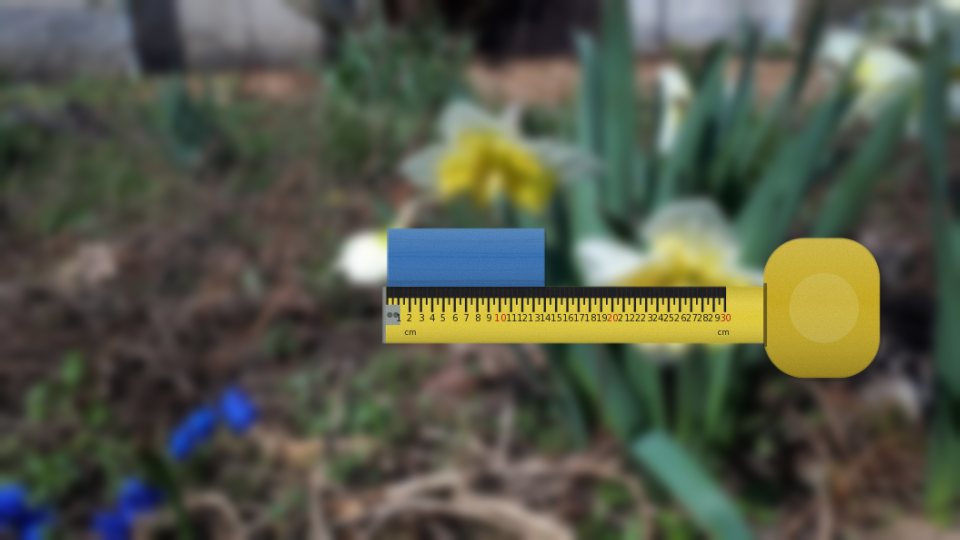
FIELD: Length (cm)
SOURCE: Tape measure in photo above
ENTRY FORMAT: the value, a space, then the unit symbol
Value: 14 cm
